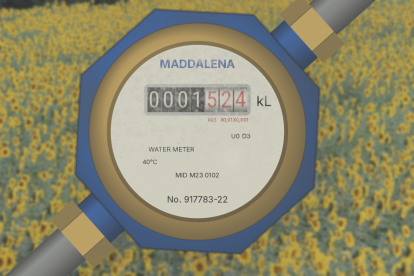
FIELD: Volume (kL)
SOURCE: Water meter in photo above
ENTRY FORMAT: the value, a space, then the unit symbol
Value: 1.524 kL
